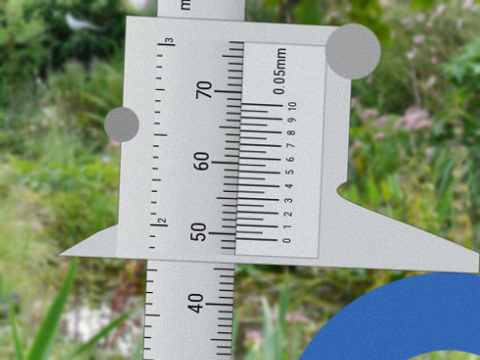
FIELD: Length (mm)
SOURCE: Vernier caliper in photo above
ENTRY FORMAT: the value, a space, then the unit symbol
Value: 49.4 mm
